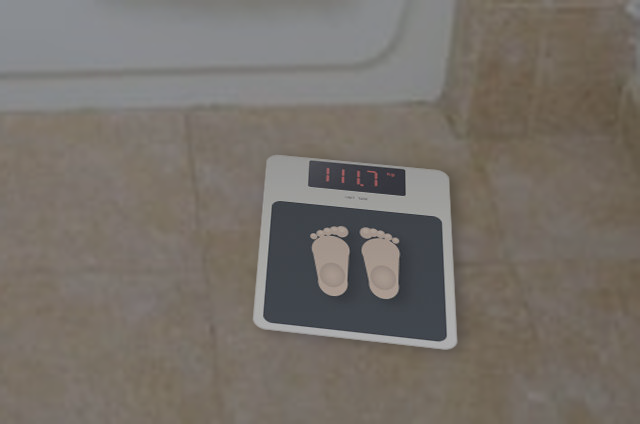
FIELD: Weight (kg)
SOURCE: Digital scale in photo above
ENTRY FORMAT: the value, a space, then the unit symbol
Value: 111.7 kg
